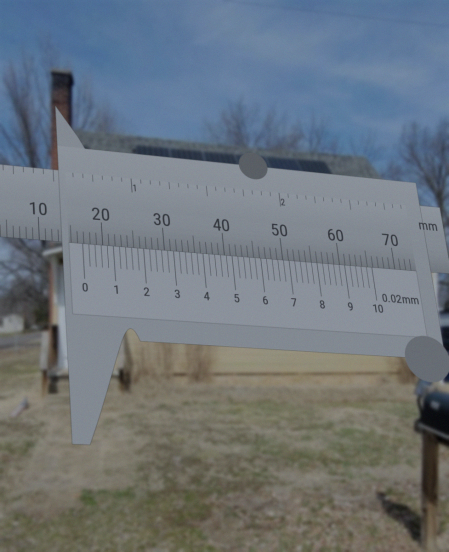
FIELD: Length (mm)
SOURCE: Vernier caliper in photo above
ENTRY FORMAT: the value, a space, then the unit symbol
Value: 16.8 mm
